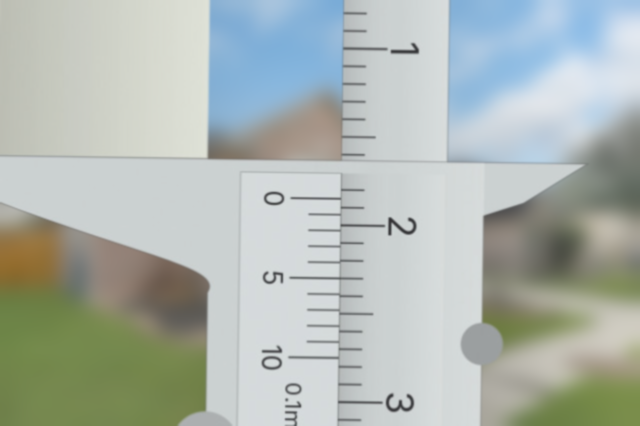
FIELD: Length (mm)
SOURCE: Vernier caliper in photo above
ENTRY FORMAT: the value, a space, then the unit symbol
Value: 18.5 mm
